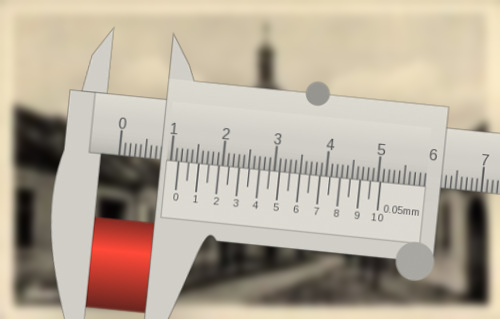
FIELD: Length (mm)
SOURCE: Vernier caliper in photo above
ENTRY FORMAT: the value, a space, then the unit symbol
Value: 11.5 mm
